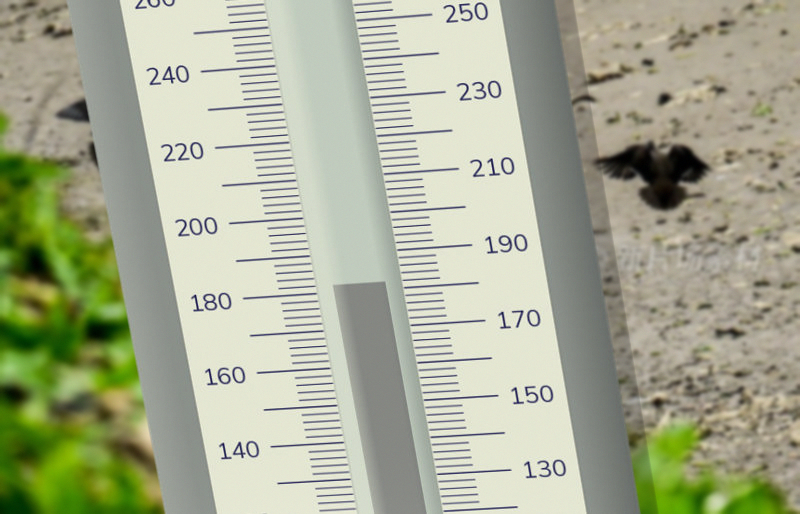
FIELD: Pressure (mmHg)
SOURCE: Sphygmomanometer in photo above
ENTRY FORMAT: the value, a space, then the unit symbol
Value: 182 mmHg
